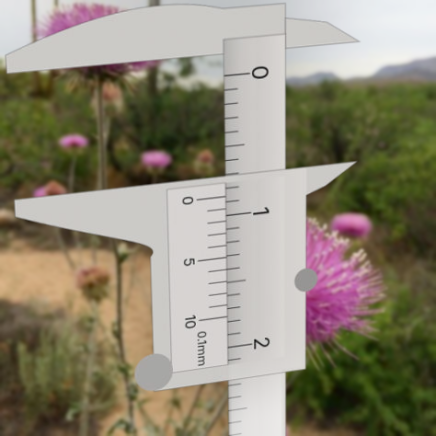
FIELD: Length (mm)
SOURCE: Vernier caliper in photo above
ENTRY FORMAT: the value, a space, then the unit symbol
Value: 8.6 mm
